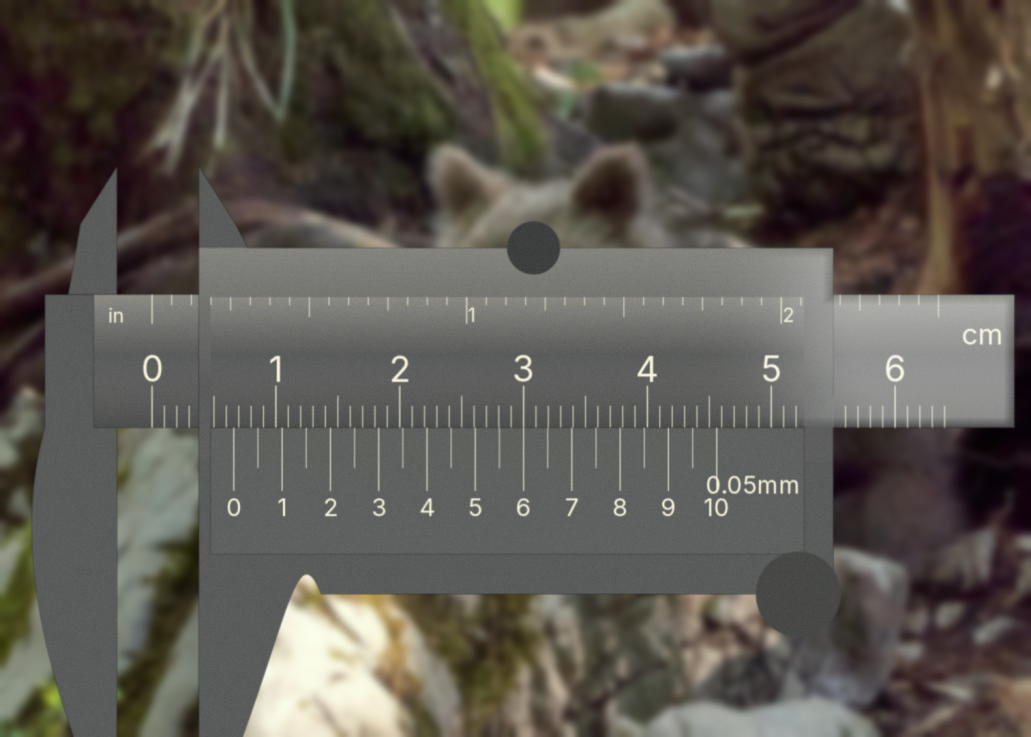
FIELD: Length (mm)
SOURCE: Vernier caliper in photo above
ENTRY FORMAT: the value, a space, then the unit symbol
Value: 6.6 mm
